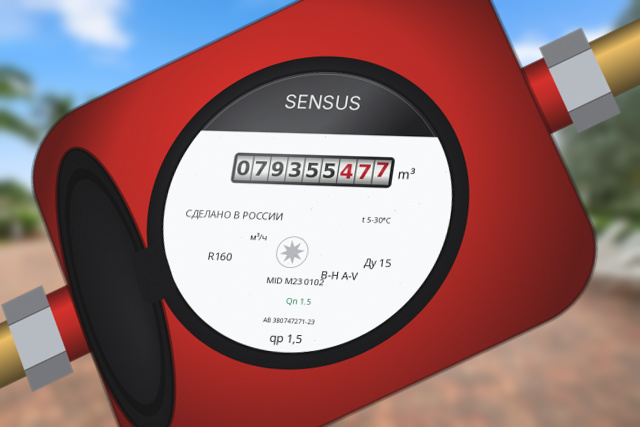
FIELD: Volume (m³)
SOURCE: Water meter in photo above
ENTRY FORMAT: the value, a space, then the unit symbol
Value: 79355.477 m³
